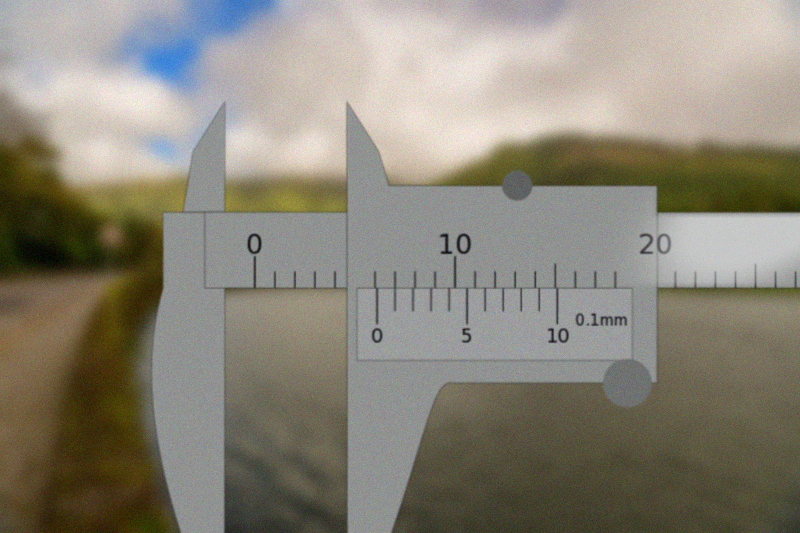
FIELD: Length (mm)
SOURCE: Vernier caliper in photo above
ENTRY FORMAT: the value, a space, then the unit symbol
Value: 6.1 mm
